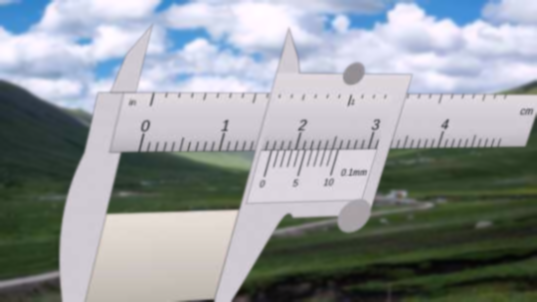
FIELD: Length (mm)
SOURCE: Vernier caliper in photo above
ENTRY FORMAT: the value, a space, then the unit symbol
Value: 16.8 mm
